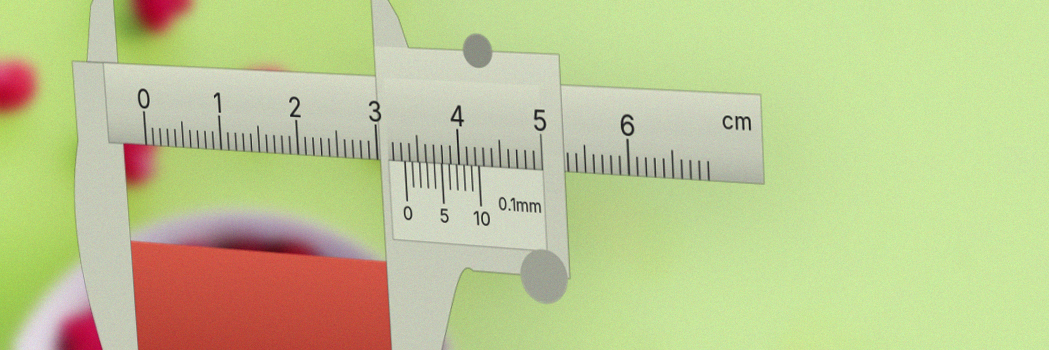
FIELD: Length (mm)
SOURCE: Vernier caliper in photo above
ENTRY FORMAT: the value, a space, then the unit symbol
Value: 33.4 mm
